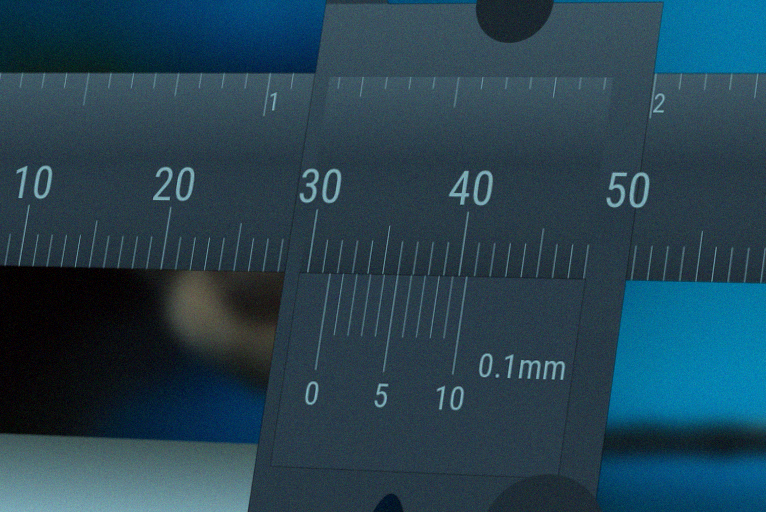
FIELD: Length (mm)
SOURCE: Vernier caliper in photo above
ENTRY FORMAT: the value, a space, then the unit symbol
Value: 31.5 mm
